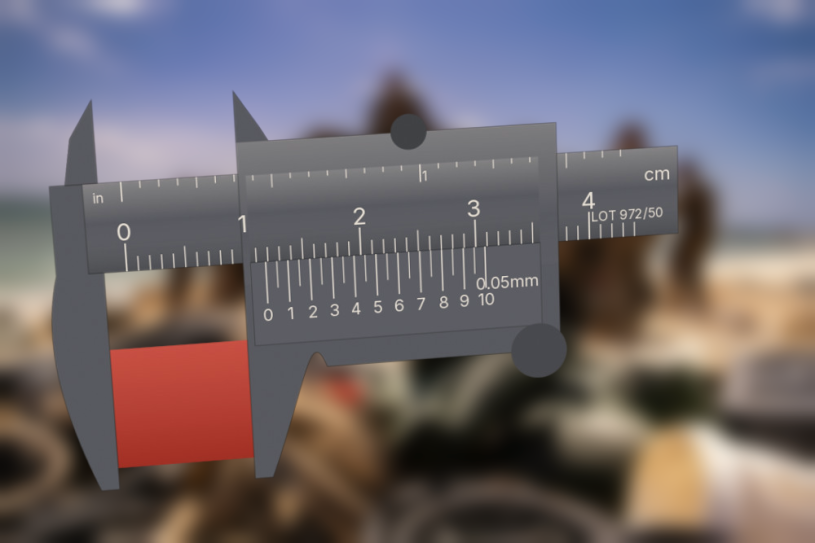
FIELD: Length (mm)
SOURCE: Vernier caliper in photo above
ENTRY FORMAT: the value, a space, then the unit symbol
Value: 11.8 mm
